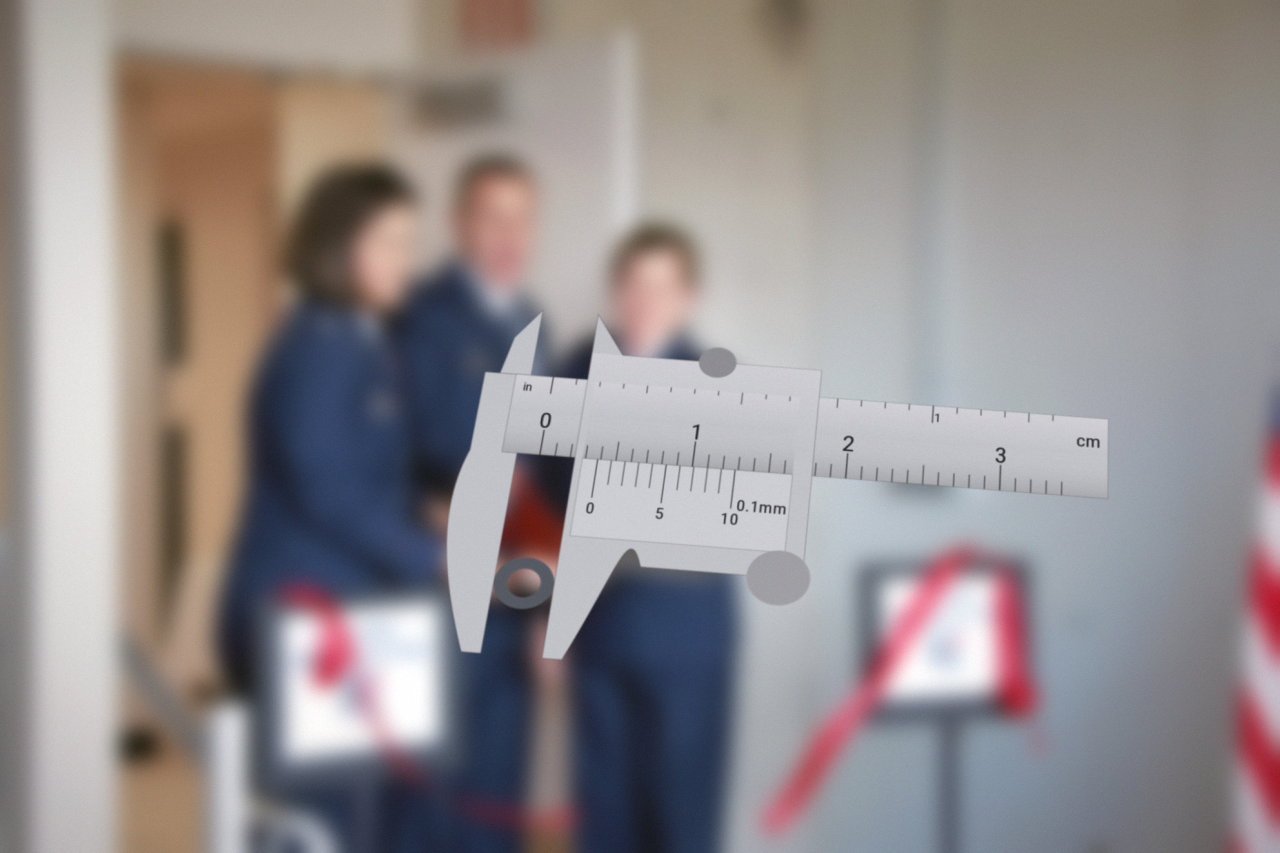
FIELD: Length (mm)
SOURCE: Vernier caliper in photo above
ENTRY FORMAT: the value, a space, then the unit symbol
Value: 3.8 mm
